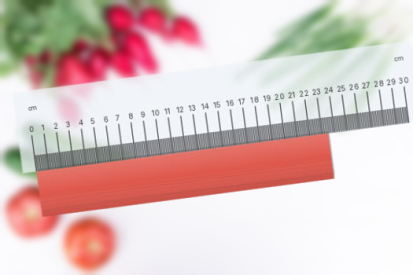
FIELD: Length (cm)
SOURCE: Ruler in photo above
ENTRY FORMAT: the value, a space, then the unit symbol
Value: 23.5 cm
